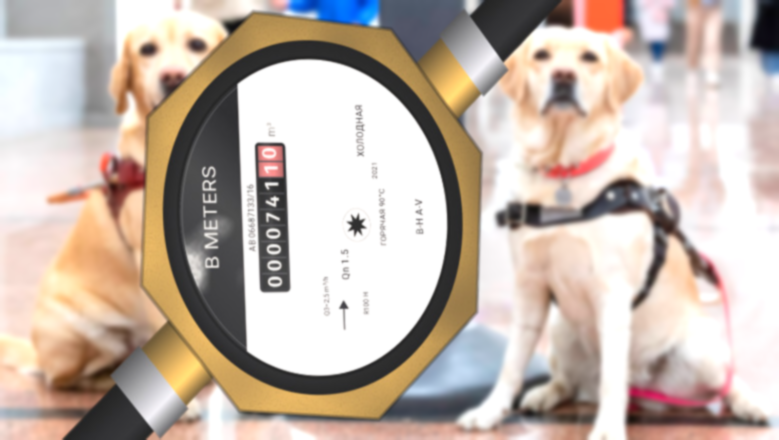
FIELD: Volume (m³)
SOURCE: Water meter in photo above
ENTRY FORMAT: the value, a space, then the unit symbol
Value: 741.10 m³
